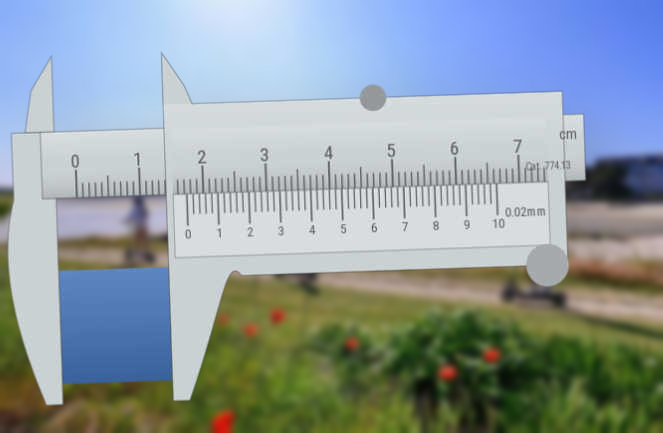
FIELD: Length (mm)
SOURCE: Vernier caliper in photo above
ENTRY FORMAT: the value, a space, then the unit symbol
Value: 17.4 mm
